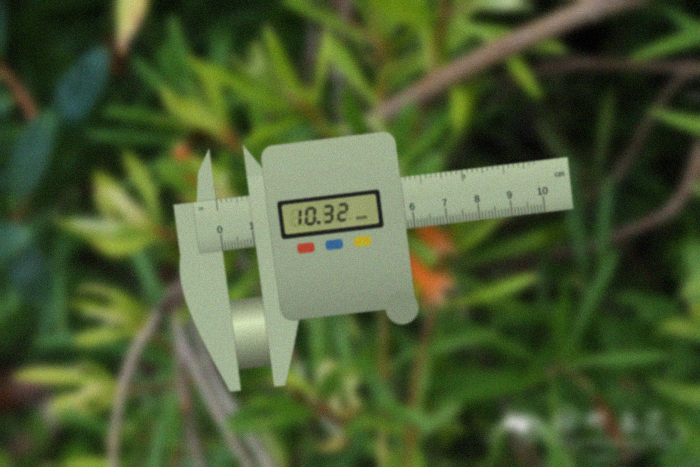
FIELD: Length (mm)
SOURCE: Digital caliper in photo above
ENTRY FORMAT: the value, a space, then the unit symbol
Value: 10.32 mm
